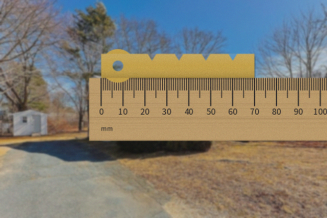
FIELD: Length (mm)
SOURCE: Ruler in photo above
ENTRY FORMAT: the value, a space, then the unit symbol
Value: 70 mm
